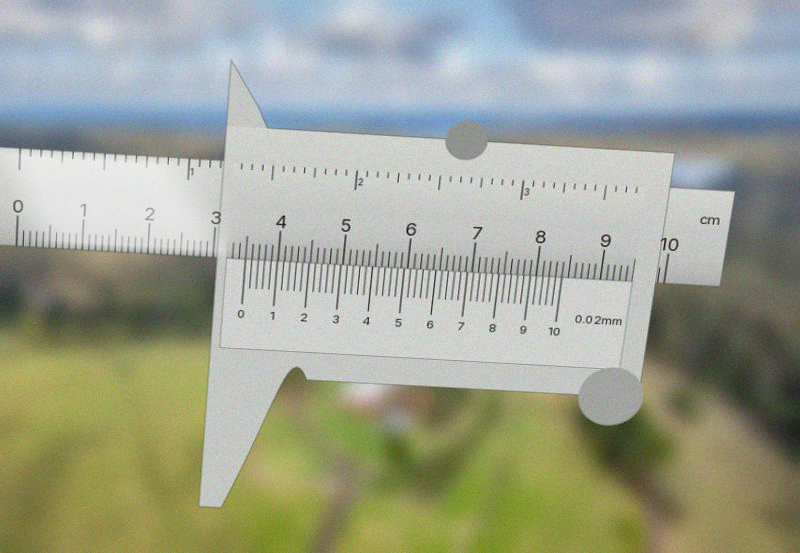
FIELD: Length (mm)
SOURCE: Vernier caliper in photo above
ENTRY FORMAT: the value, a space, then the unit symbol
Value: 35.0 mm
